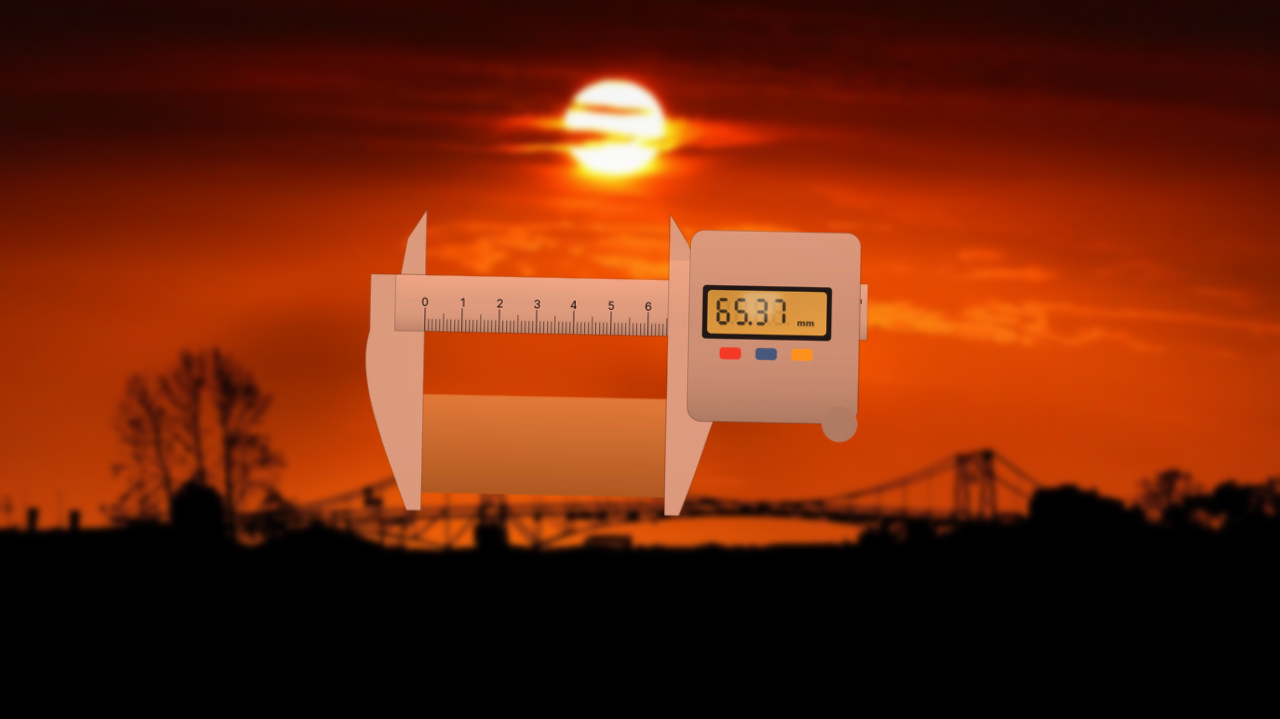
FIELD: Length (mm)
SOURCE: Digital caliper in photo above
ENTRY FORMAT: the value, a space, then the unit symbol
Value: 65.37 mm
